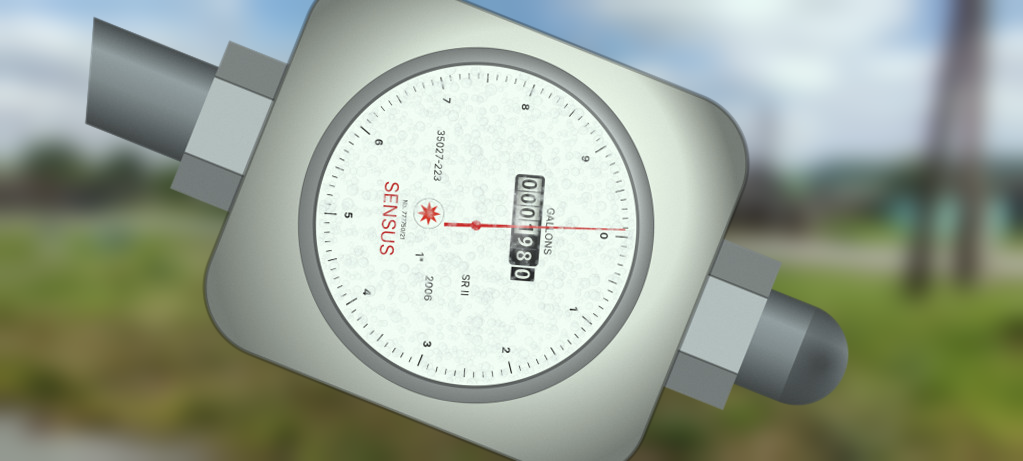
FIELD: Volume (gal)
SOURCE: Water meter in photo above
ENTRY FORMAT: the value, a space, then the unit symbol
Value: 1979.9 gal
